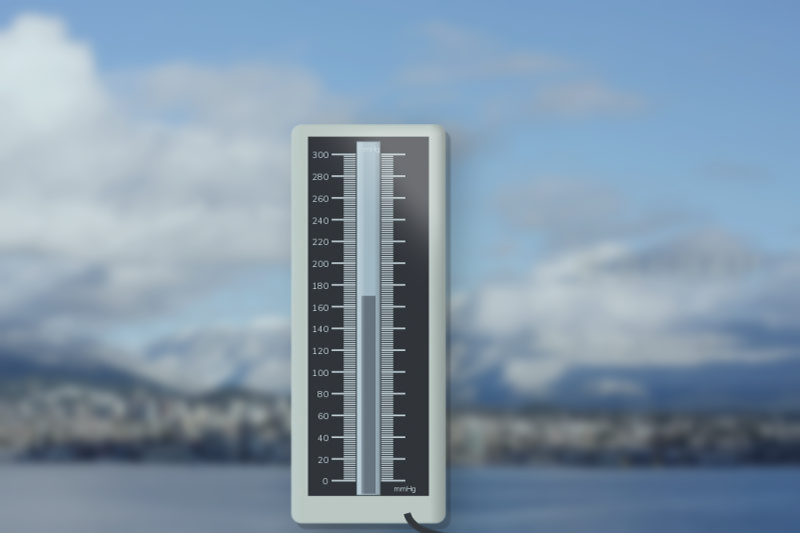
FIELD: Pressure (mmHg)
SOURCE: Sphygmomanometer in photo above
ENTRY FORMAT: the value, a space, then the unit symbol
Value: 170 mmHg
